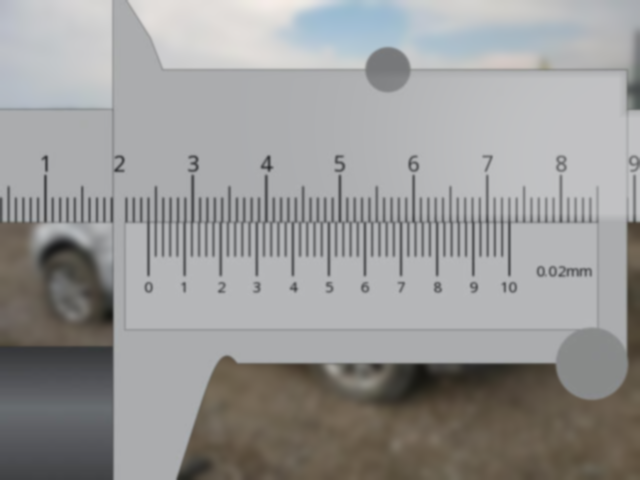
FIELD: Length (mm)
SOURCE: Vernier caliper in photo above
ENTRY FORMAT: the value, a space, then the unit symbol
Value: 24.0 mm
